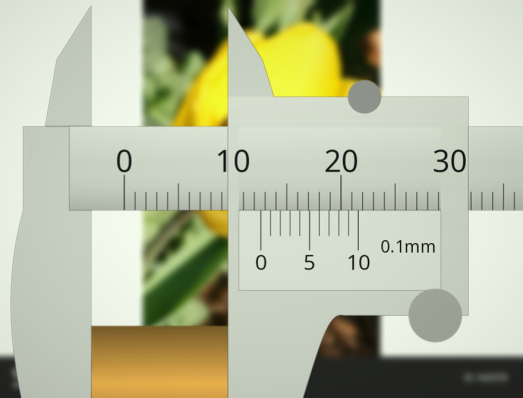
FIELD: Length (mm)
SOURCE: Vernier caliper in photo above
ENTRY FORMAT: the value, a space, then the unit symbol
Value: 12.6 mm
